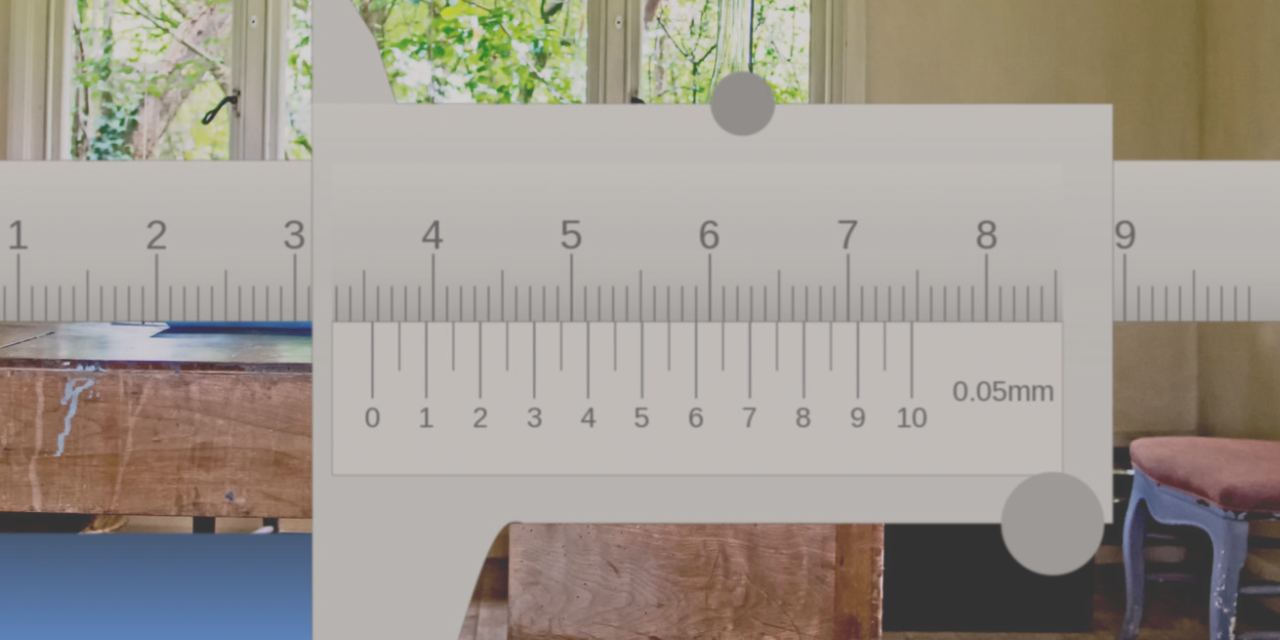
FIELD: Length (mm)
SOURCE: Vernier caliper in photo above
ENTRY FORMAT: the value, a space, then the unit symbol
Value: 35.6 mm
